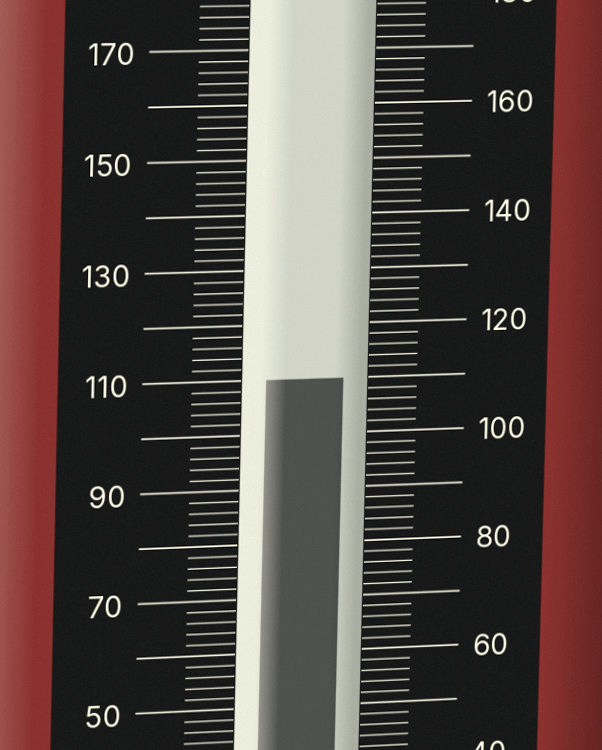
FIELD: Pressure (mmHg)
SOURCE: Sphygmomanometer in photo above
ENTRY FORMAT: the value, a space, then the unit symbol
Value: 110 mmHg
